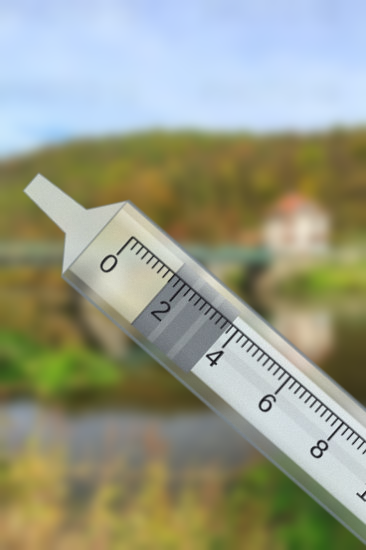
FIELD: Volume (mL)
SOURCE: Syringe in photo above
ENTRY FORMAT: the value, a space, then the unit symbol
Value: 1.6 mL
